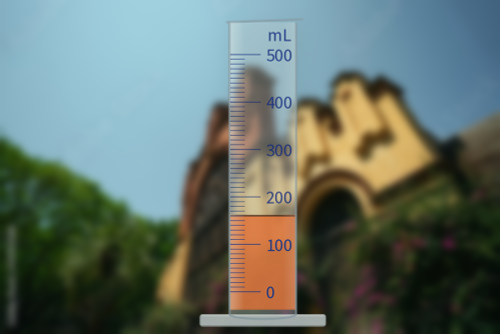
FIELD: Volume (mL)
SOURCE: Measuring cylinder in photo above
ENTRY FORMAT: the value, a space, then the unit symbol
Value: 160 mL
